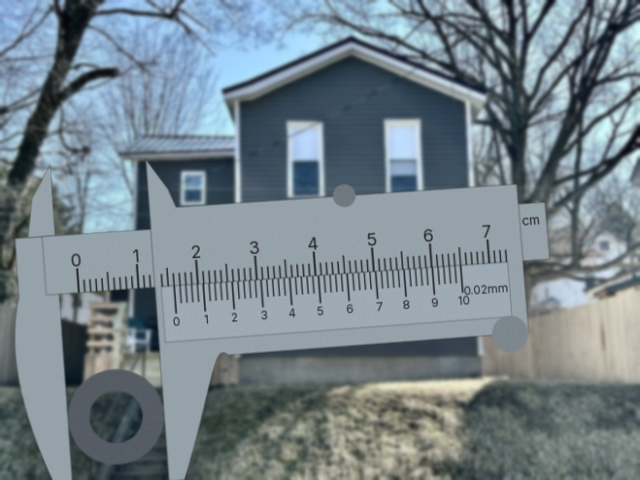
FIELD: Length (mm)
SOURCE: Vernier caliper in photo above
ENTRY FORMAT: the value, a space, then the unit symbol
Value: 16.0 mm
